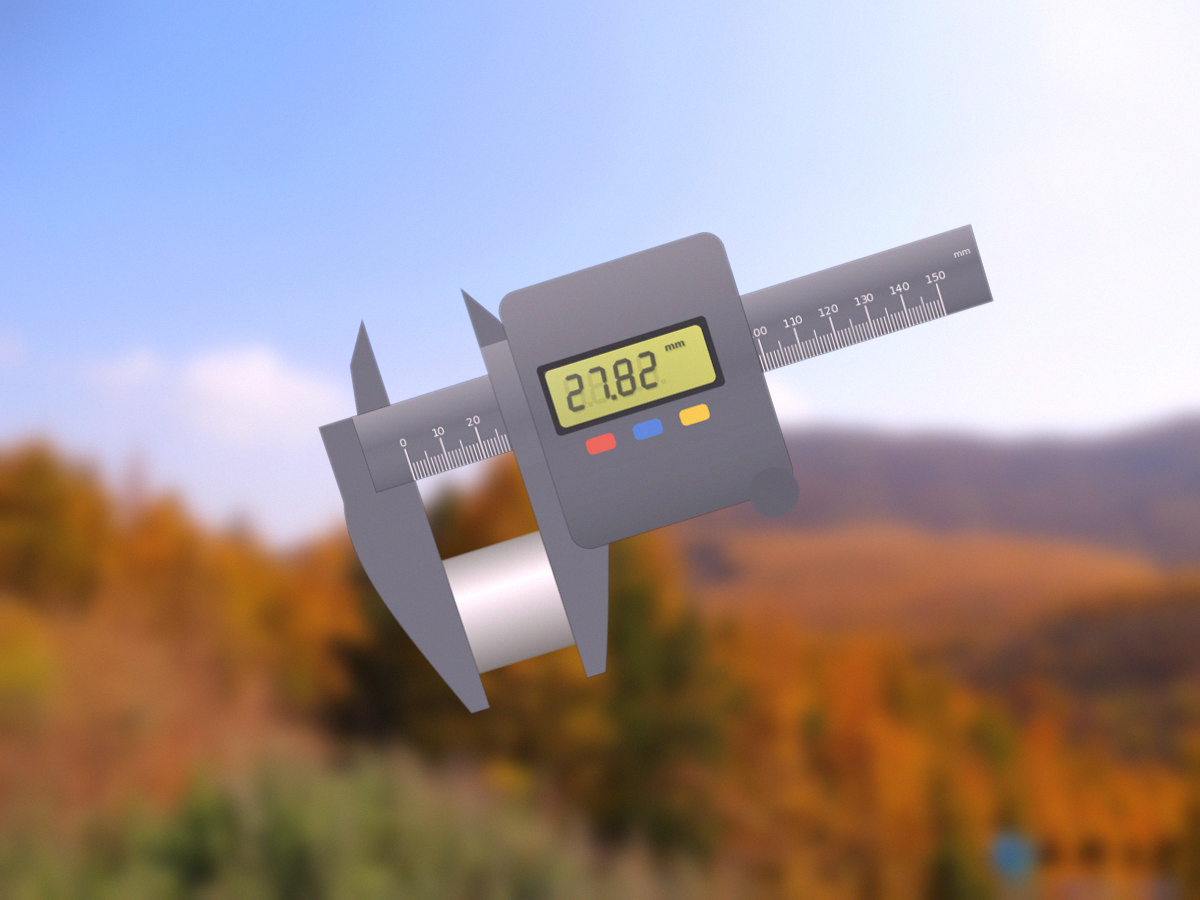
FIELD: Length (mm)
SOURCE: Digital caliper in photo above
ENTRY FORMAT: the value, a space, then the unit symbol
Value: 27.82 mm
